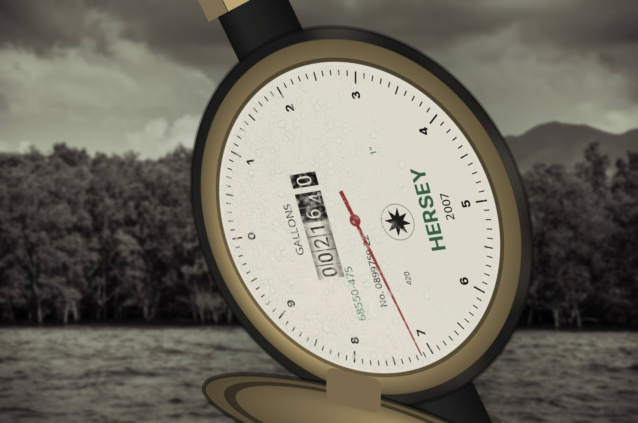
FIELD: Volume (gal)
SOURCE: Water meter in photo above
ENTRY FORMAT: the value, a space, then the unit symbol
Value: 21637.1 gal
